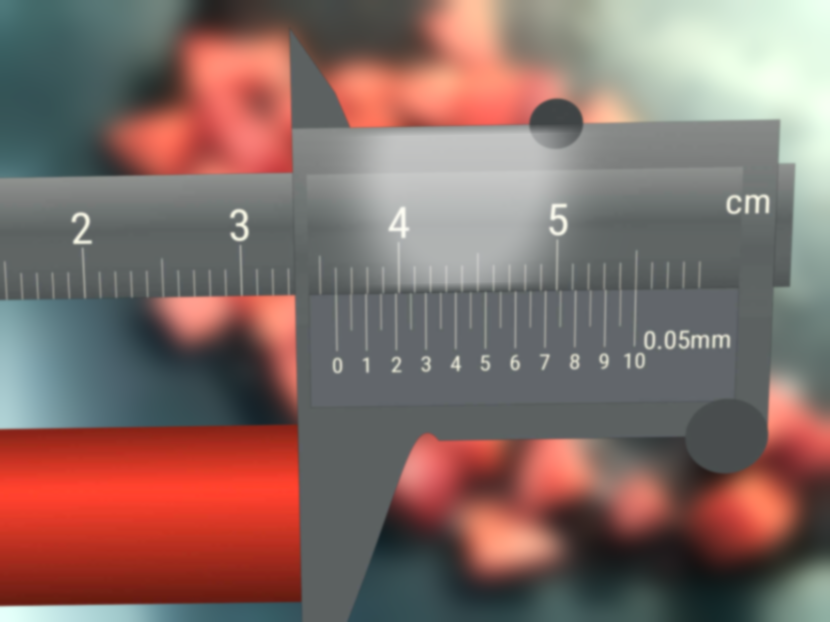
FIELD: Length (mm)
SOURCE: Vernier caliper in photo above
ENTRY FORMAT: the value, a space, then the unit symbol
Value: 36.0 mm
